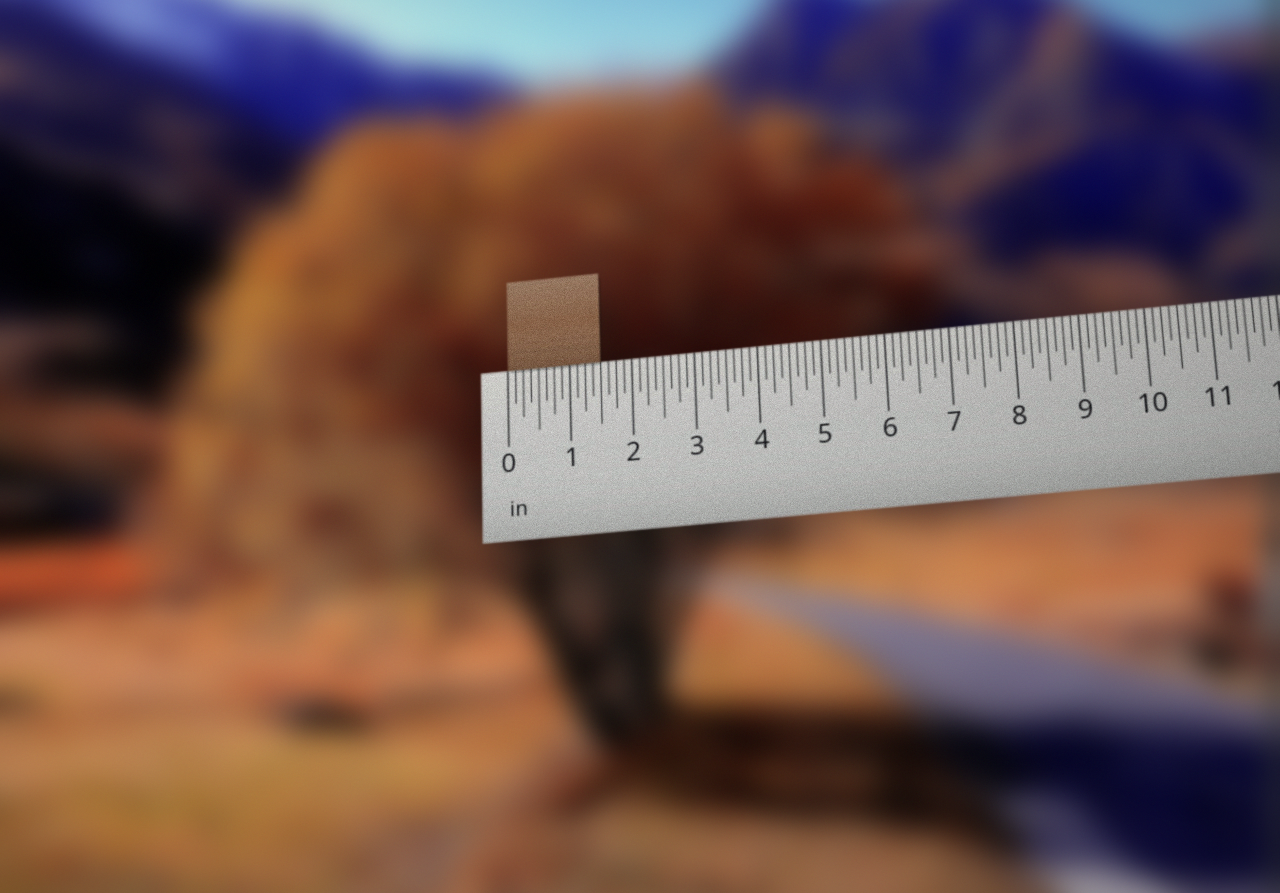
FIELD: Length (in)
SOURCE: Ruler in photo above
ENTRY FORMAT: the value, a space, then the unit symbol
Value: 1.5 in
